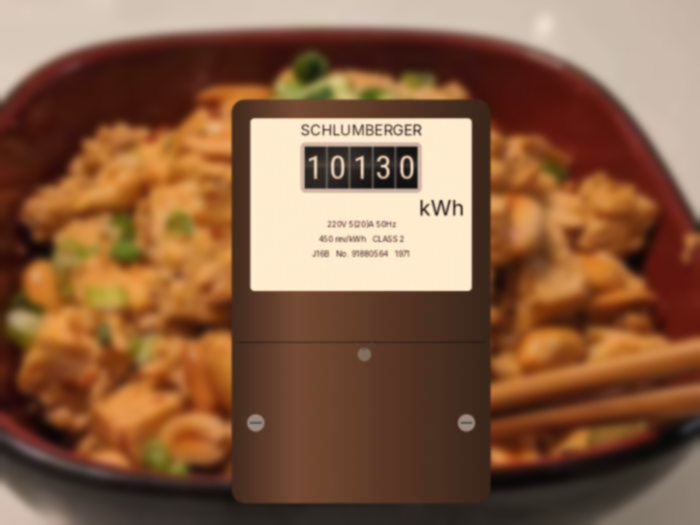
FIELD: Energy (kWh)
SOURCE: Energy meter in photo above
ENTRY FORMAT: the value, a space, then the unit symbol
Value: 10130 kWh
